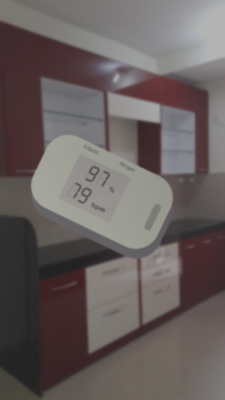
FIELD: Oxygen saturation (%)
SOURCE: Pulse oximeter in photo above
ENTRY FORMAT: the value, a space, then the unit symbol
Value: 97 %
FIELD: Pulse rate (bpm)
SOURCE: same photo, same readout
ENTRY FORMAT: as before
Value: 79 bpm
